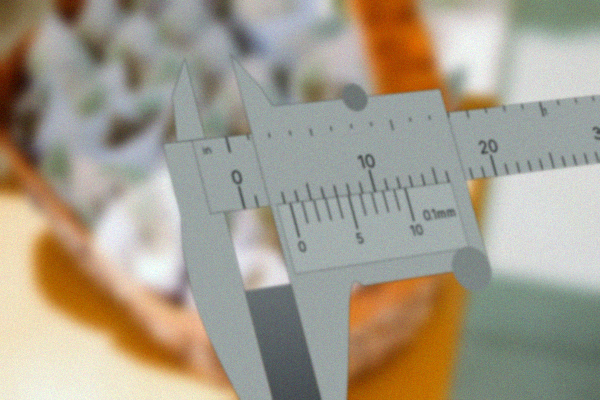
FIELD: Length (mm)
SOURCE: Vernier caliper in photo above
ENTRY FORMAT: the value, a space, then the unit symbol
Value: 3.4 mm
